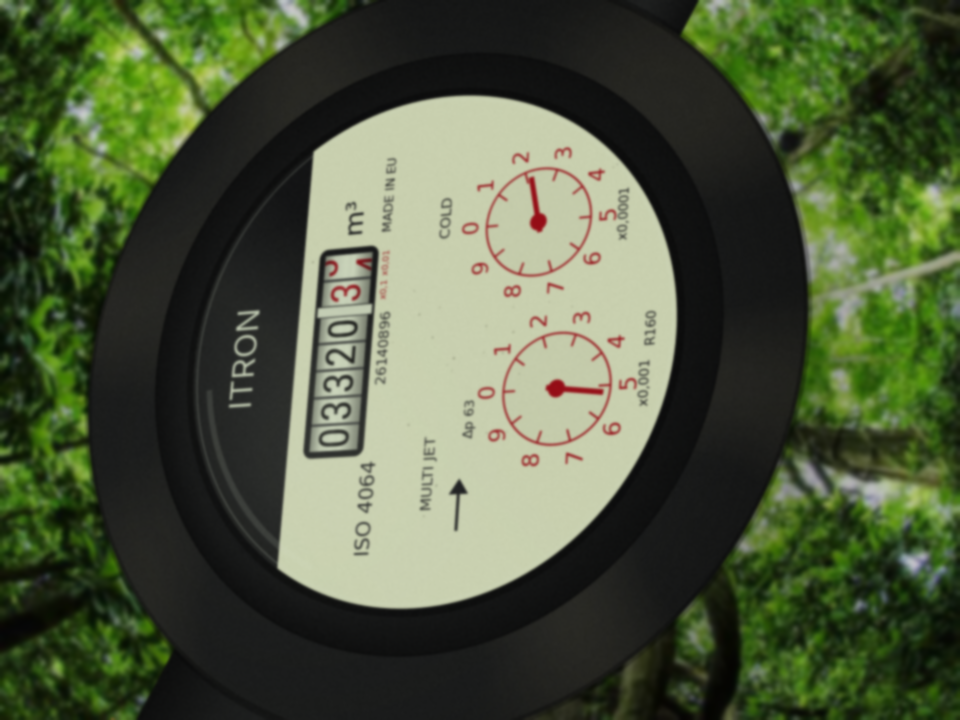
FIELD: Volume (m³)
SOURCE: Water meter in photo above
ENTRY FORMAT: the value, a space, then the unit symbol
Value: 3320.3352 m³
